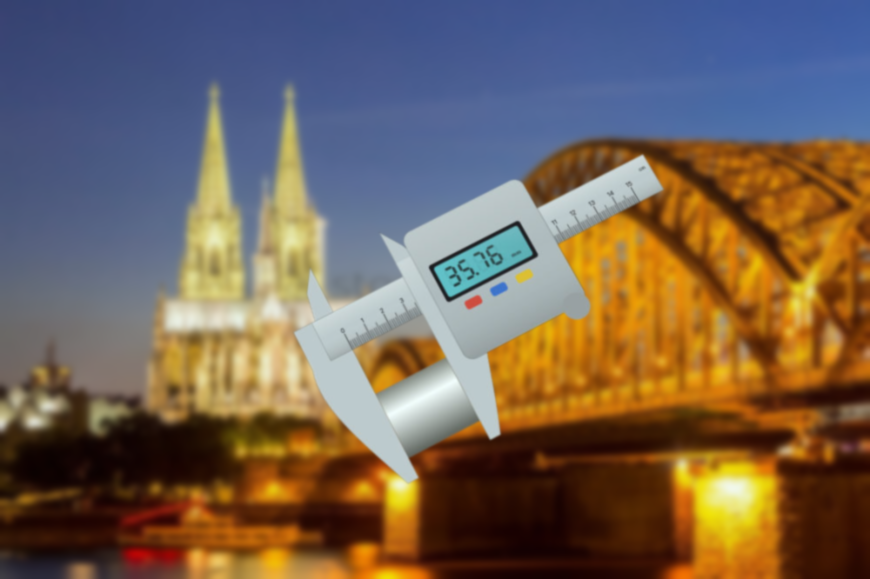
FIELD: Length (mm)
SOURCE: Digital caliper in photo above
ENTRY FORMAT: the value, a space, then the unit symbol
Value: 35.76 mm
